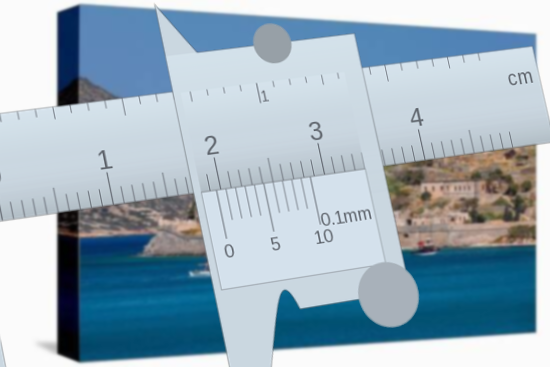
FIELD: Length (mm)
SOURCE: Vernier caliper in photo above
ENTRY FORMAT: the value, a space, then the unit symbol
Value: 19.6 mm
